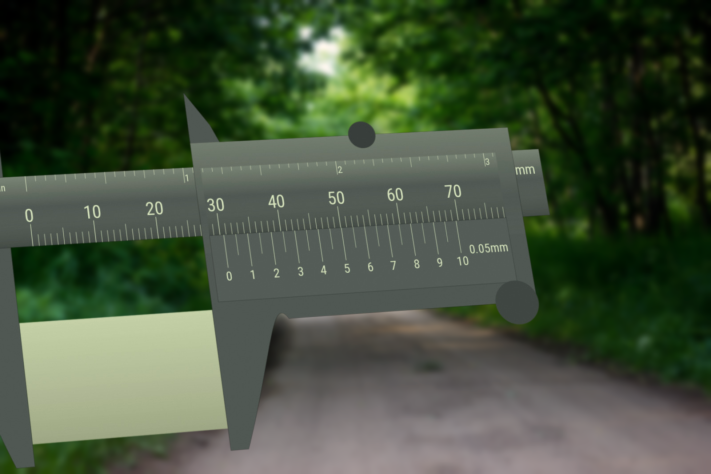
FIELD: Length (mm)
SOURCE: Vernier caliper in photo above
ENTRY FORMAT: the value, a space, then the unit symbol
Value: 30.6 mm
